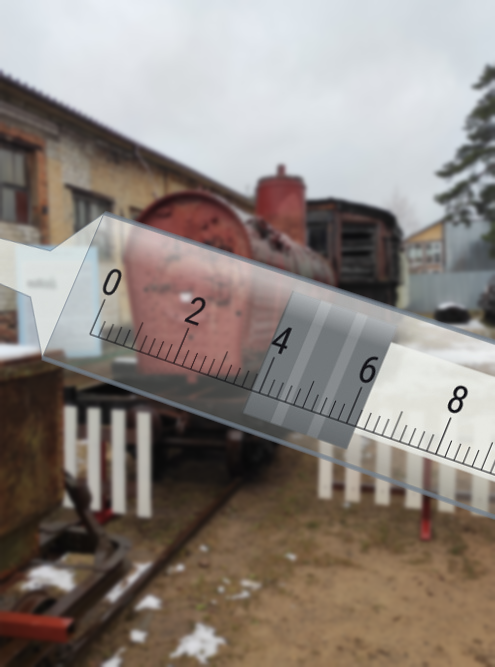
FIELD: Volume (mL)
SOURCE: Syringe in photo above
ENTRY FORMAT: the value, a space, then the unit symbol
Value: 3.8 mL
